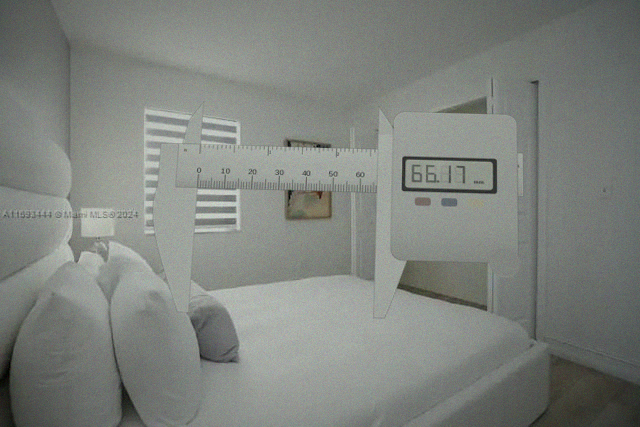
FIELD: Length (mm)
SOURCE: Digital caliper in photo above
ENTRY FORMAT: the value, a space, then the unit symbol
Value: 66.17 mm
